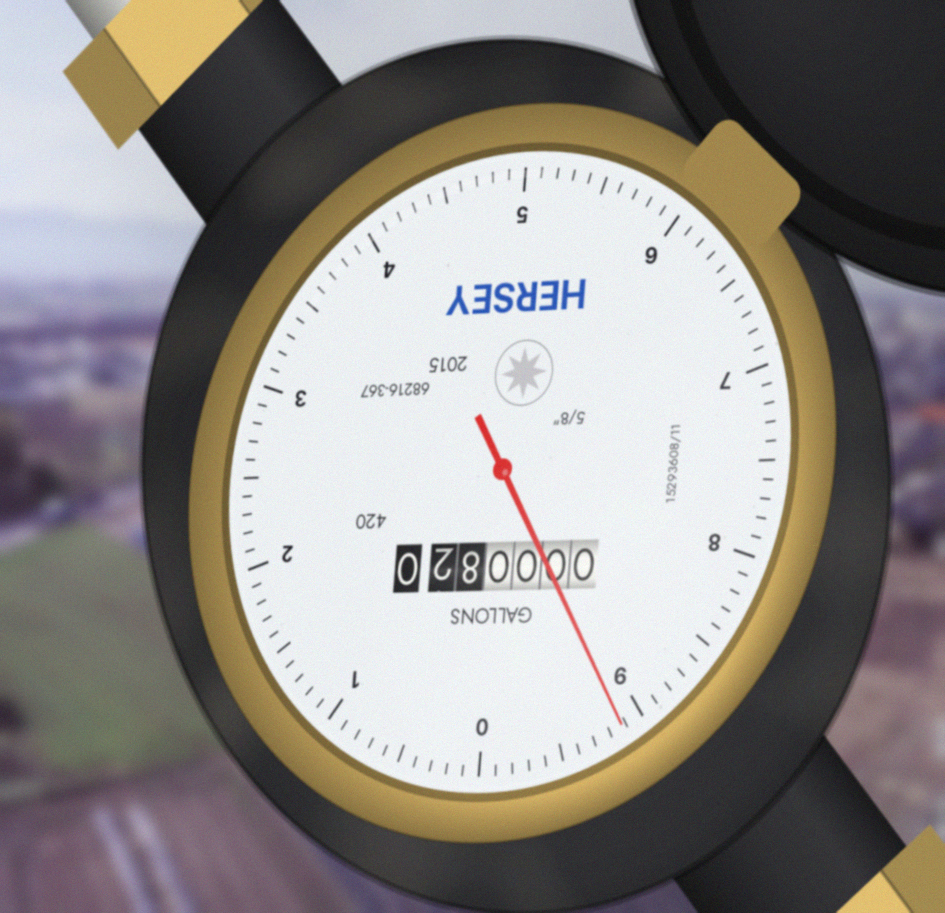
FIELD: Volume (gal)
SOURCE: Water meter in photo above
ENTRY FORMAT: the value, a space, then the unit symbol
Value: 819.1 gal
